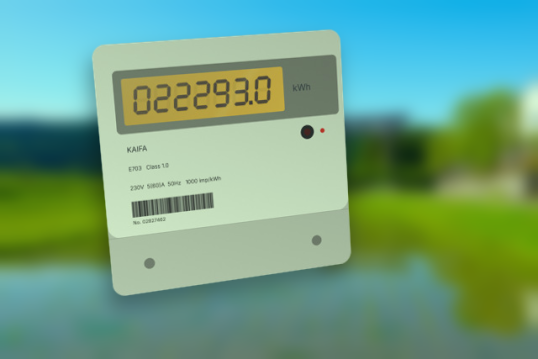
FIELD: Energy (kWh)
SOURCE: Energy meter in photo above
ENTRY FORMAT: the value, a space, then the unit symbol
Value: 22293.0 kWh
